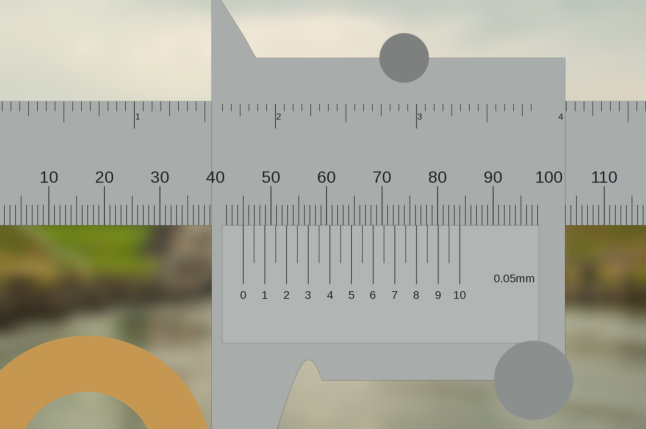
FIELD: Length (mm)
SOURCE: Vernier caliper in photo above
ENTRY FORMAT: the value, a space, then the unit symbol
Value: 45.0 mm
